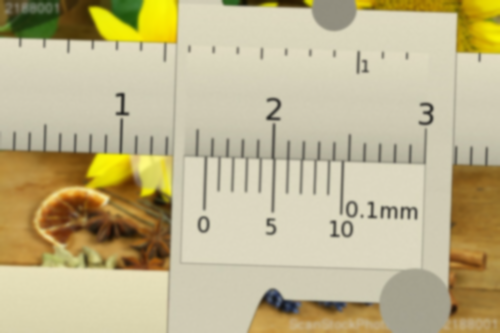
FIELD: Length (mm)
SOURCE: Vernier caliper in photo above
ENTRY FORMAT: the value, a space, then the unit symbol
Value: 15.6 mm
